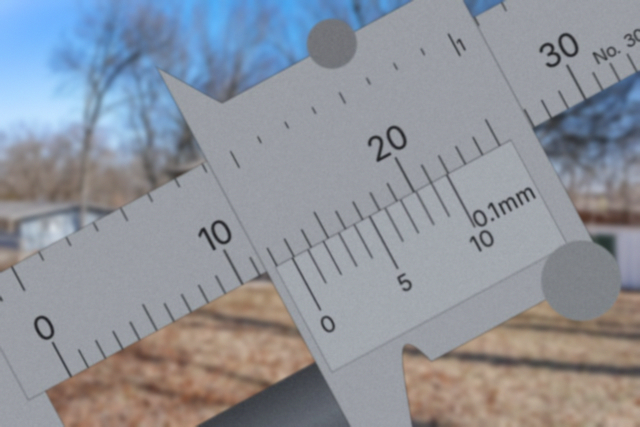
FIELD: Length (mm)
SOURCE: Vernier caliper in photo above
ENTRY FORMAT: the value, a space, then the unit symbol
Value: 12.9 mm
